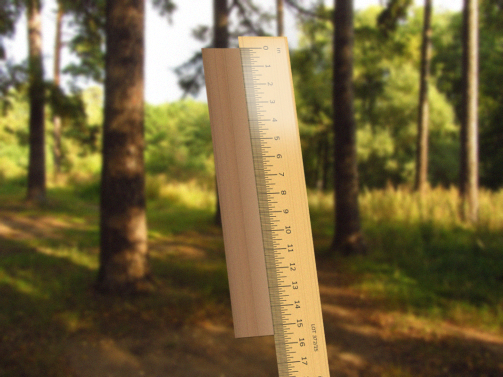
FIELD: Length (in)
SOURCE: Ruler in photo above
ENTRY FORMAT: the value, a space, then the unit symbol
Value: 15.5 in
